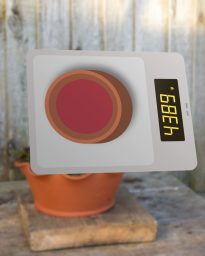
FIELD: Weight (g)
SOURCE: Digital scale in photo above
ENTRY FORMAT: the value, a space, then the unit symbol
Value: 4389 g
